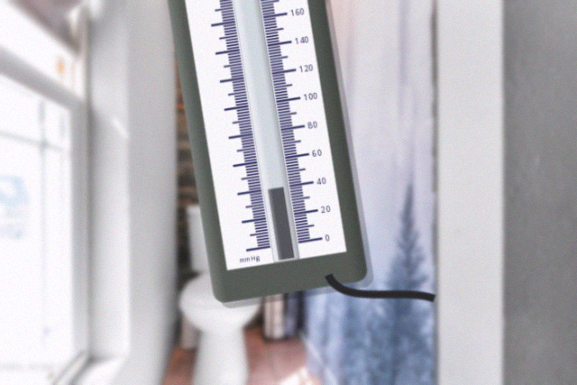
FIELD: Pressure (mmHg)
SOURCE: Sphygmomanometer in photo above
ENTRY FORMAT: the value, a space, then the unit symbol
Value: 40 mmHg
